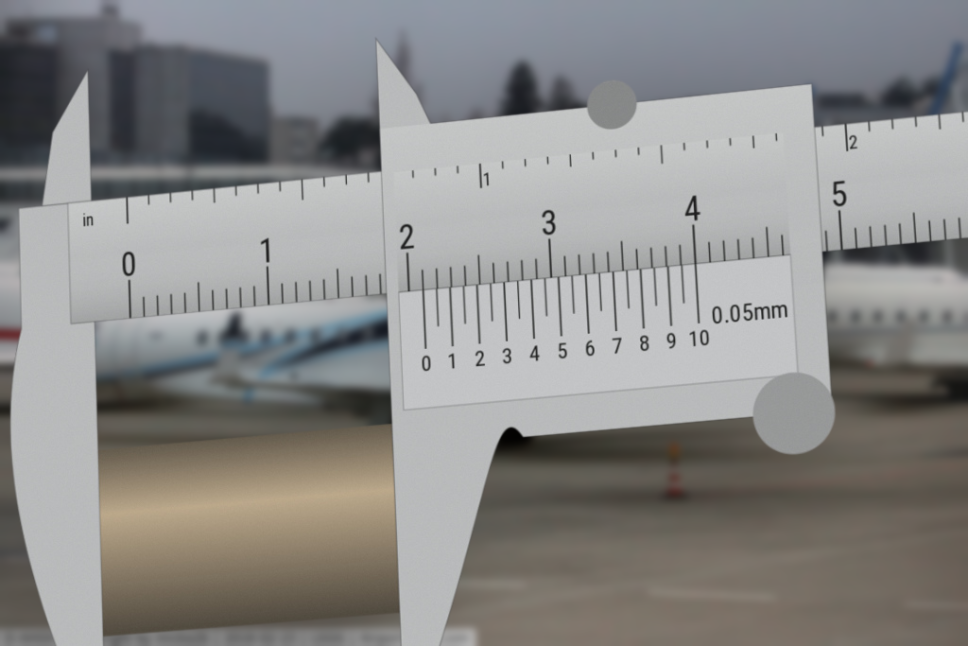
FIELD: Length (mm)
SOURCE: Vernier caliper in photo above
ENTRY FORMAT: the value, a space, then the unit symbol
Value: 21.0 mm
